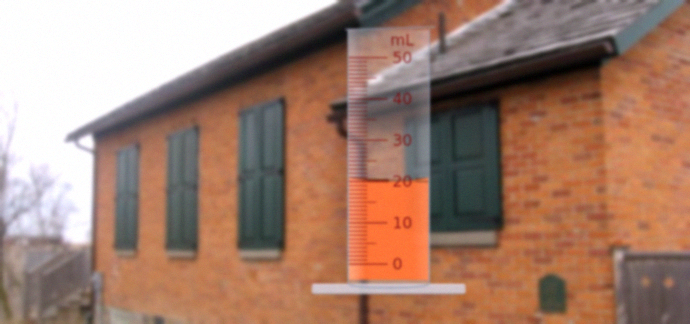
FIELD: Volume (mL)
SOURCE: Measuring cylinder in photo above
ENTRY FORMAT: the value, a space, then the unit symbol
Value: 20 mL
